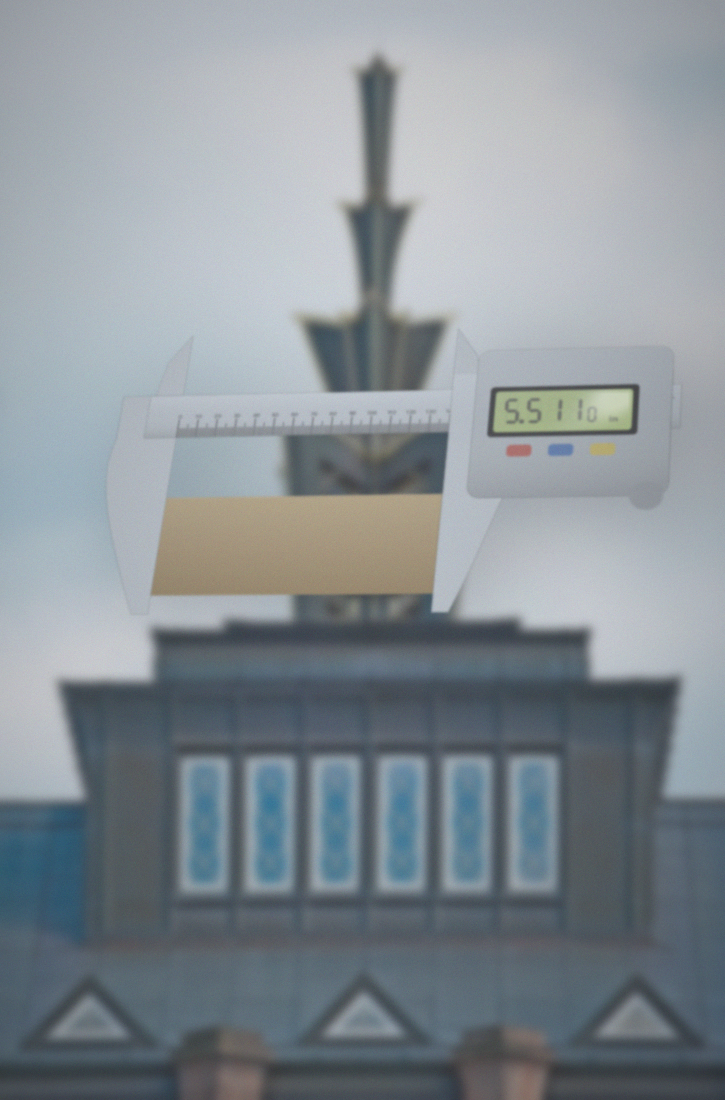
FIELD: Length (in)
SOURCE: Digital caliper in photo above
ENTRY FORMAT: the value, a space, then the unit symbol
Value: 5.5110 in
